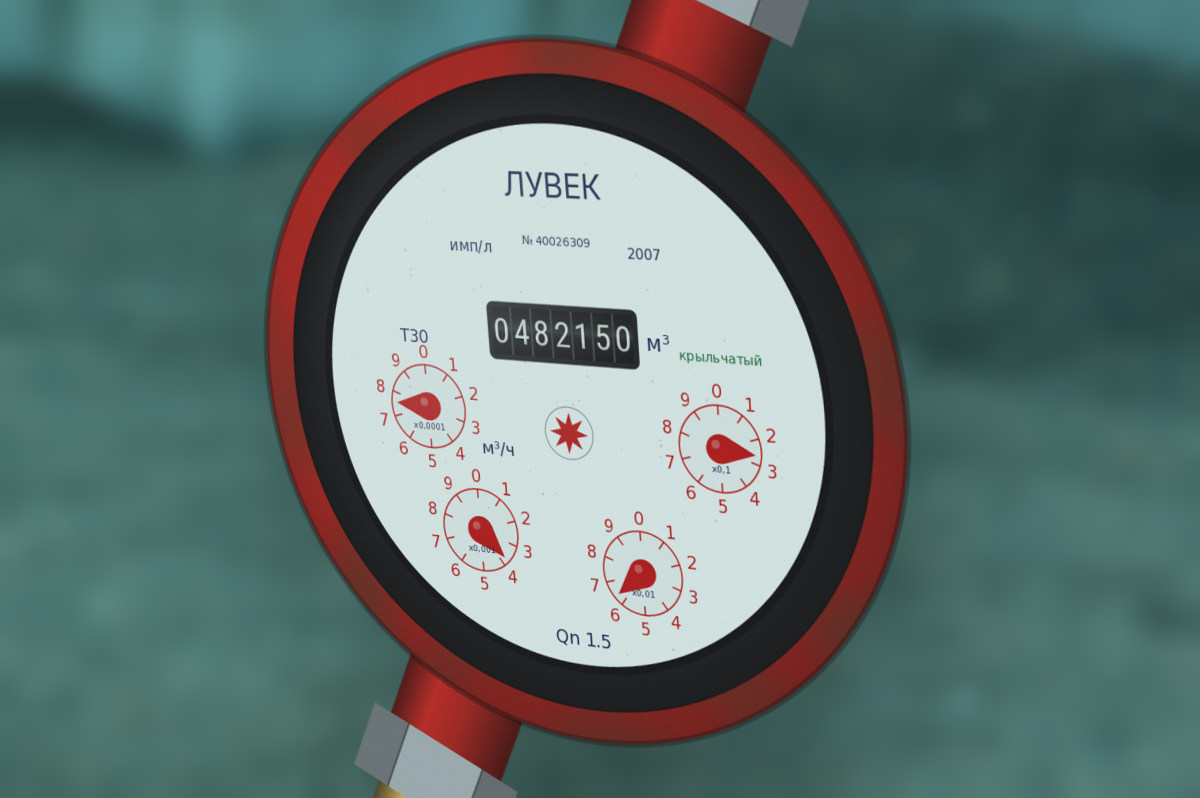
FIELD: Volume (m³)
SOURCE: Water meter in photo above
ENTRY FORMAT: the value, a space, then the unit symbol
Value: 482150.2637 m³
